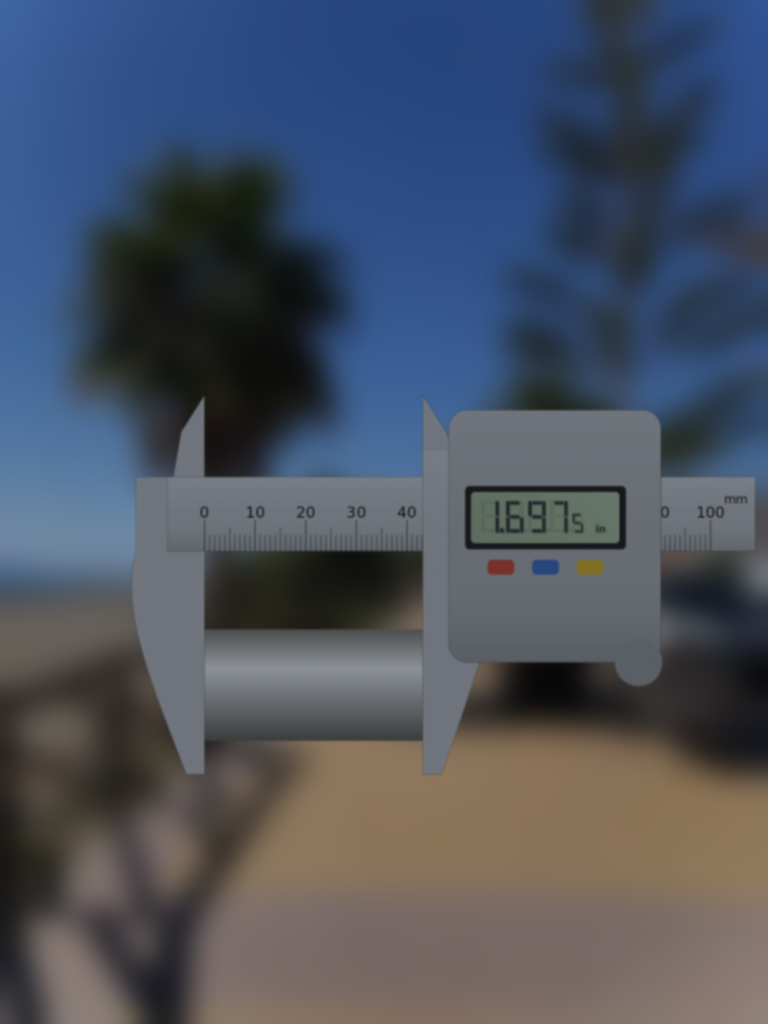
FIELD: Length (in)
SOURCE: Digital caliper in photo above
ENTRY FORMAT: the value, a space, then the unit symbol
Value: 1.6975 in
